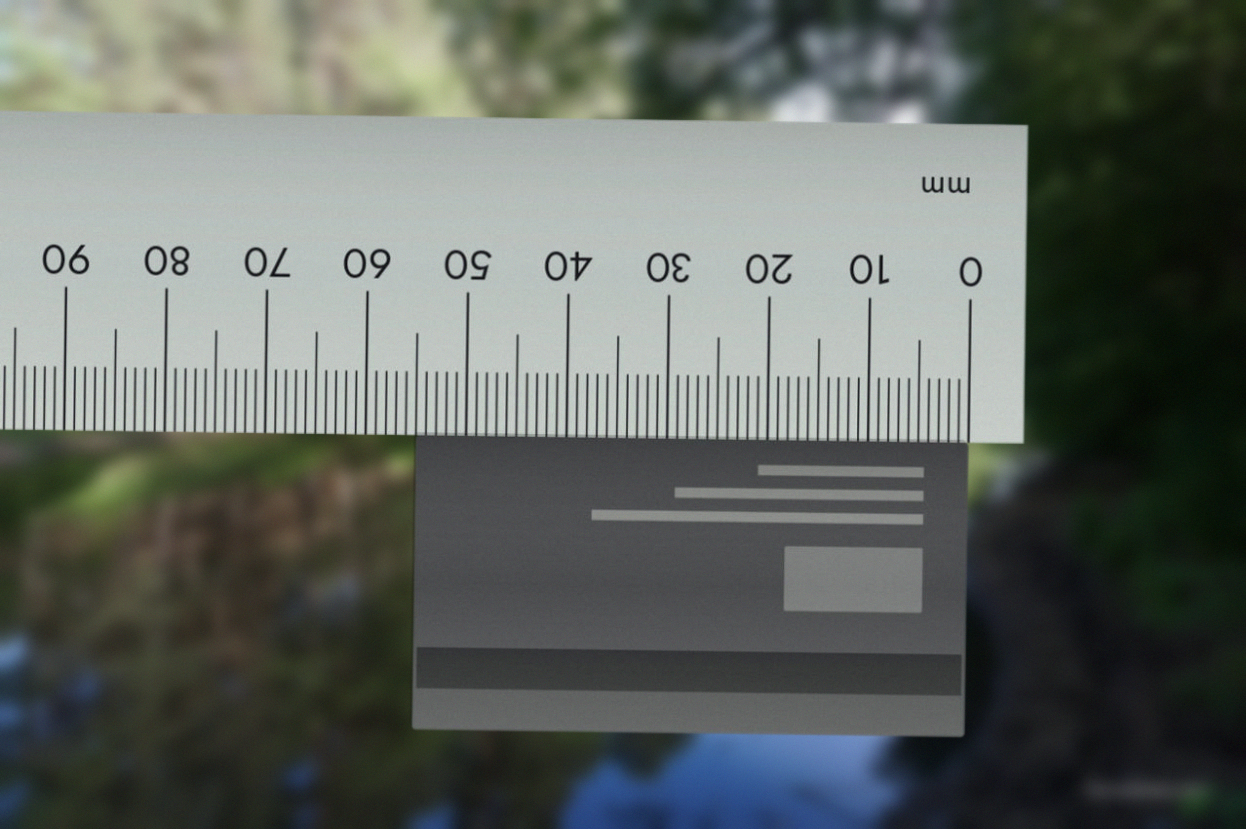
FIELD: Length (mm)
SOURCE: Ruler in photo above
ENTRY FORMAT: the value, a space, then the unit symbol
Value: 55 mm
